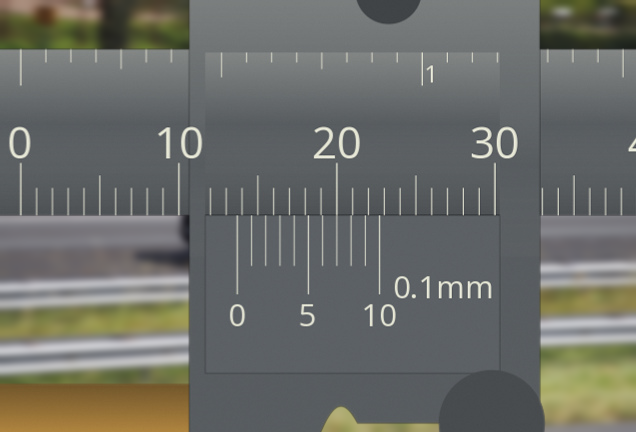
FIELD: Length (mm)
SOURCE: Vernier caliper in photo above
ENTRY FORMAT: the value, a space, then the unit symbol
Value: 13.7 mm
